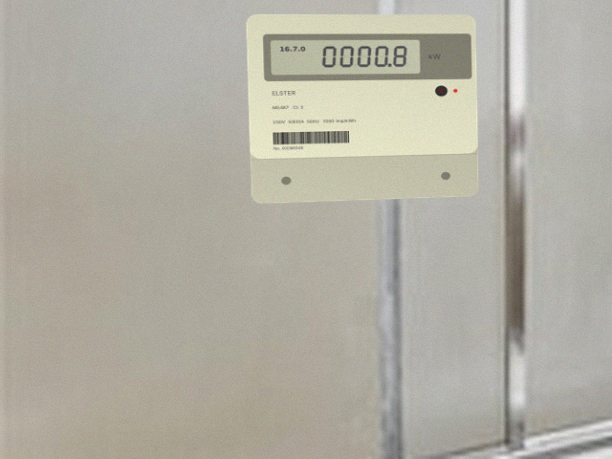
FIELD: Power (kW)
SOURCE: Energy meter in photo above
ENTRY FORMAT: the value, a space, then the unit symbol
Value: 0.8 kW
